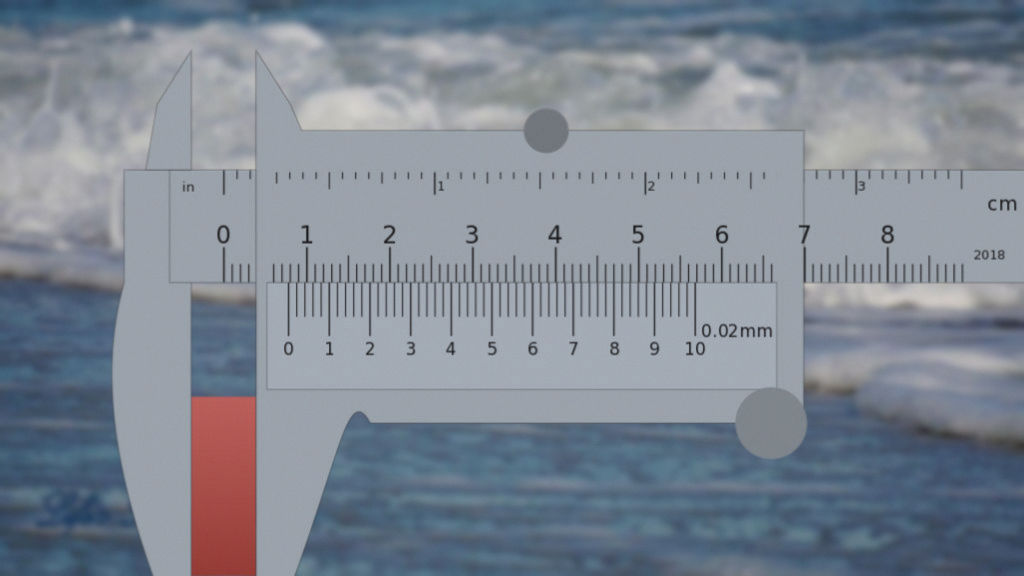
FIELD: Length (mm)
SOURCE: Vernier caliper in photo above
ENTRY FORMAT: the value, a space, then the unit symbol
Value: 7.8 mm
